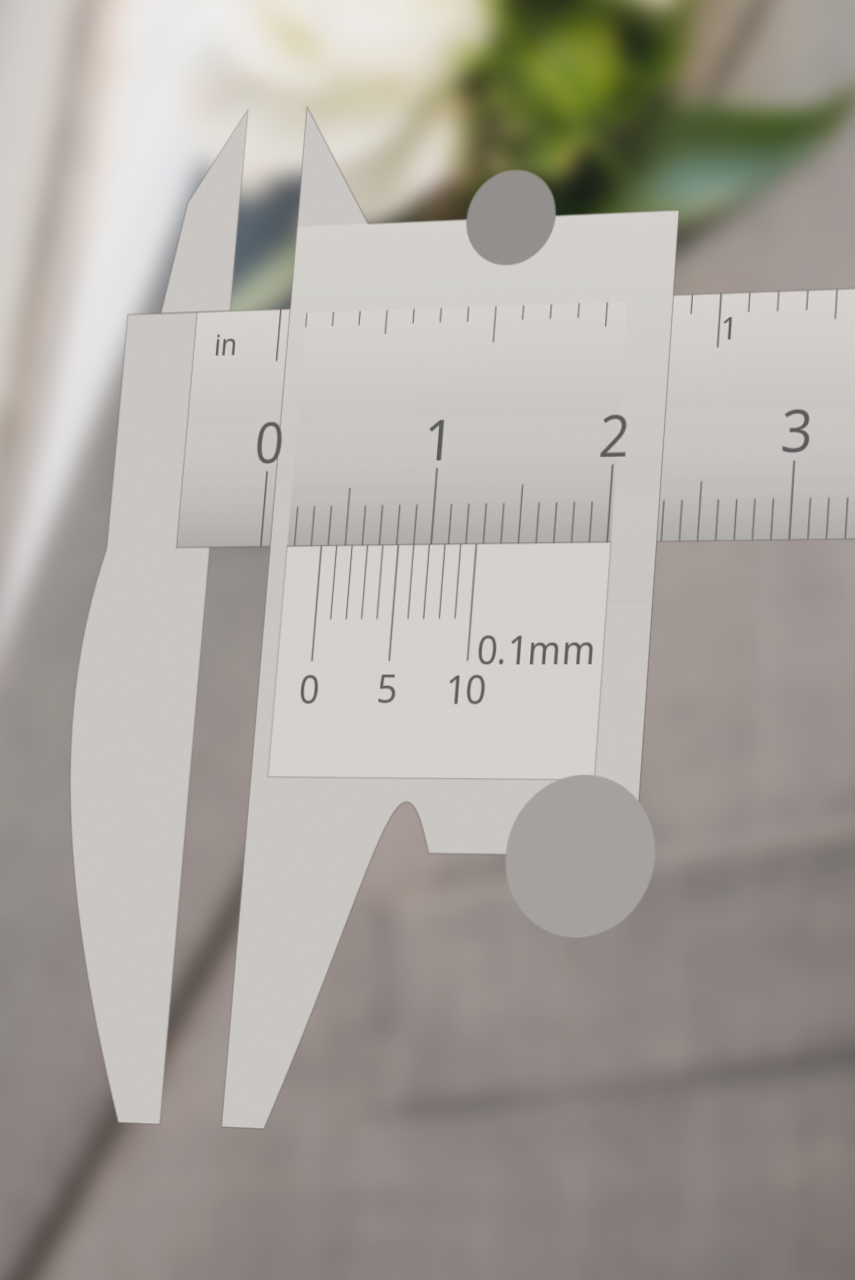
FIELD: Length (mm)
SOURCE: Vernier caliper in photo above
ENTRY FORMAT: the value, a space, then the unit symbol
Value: 3.6 mm
